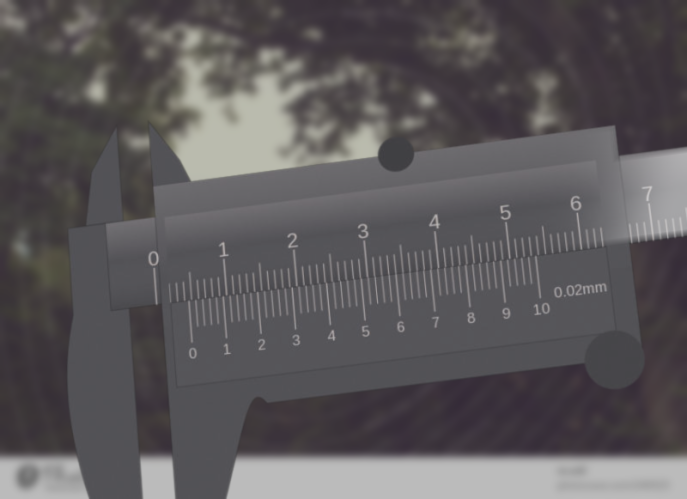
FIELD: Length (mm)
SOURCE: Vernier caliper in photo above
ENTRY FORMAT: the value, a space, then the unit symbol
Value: 4.6 mm
